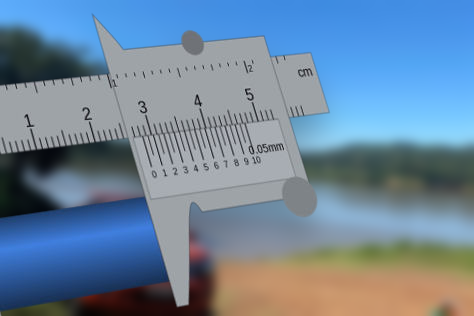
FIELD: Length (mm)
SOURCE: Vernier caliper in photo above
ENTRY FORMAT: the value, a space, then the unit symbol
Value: 28.4 mm
